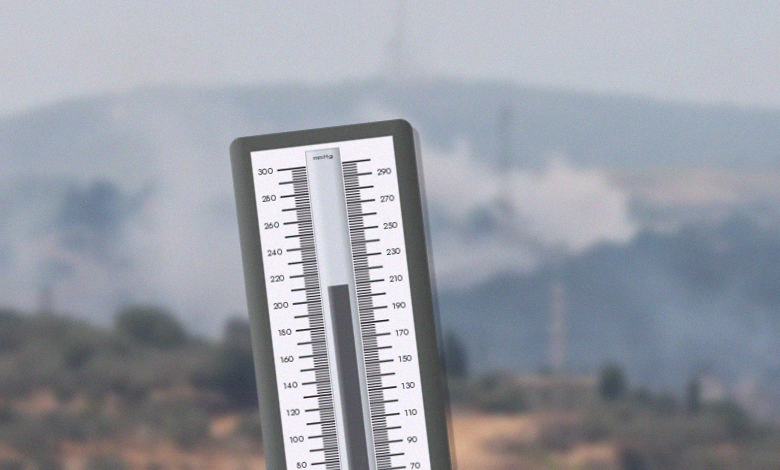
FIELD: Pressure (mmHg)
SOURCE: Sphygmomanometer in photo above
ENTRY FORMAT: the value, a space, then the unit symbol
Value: 210 mmHg
